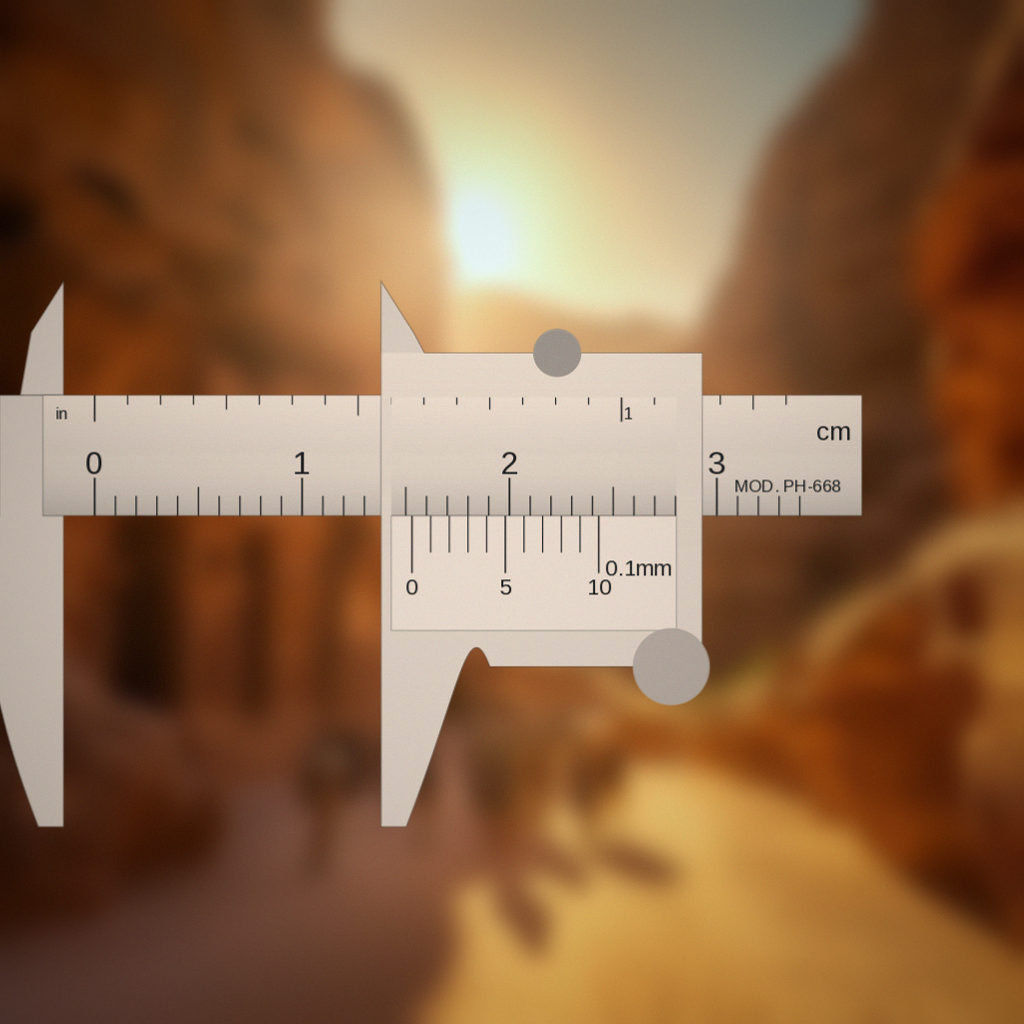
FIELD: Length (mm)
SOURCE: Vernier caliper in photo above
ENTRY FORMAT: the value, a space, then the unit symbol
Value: 15.3 mm
